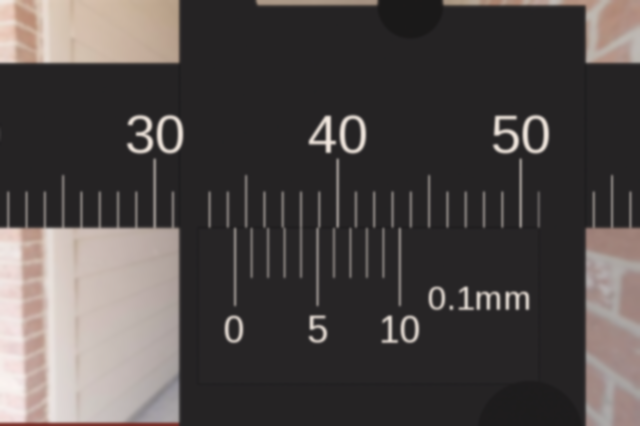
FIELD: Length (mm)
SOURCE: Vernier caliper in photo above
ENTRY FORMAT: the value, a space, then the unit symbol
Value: 34.4 mm
